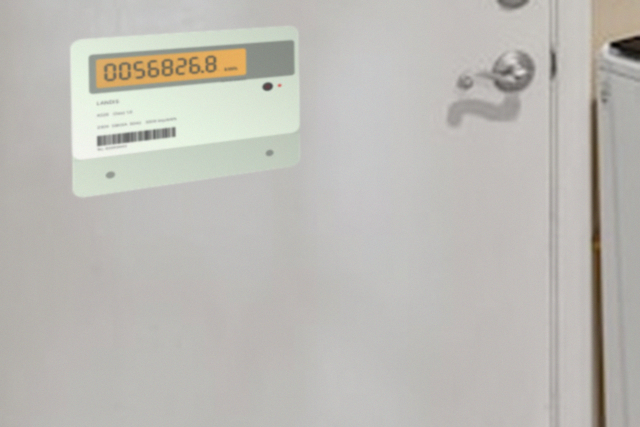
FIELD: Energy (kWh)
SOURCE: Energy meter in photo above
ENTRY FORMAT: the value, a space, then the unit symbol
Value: 56826.8 kWh
